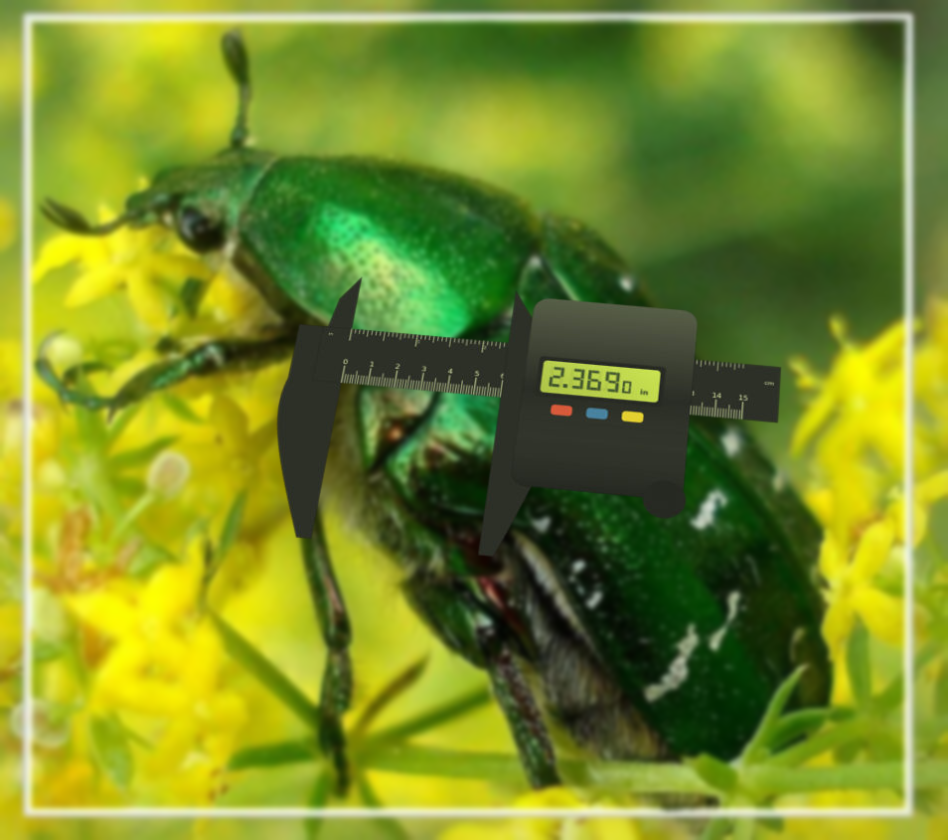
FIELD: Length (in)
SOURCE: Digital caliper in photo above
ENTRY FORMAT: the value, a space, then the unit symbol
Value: 2.3690 in
